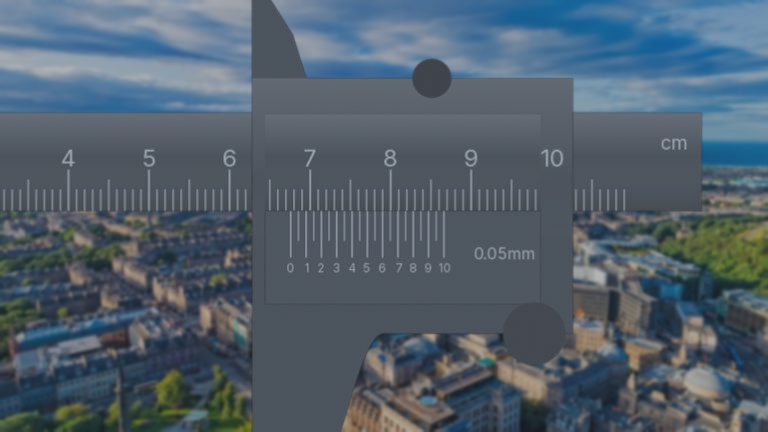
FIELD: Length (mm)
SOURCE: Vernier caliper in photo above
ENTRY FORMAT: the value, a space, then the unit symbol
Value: 67.6 mm
